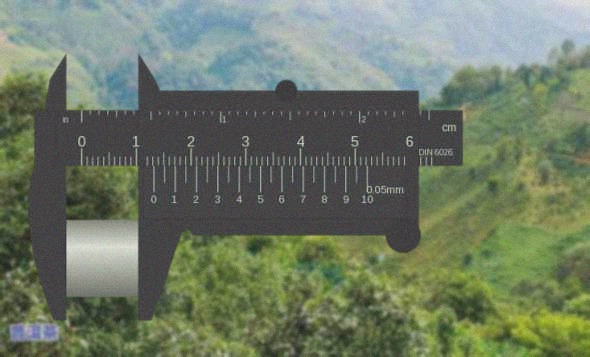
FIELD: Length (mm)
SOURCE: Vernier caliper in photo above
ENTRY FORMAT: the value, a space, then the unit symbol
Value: 13.2 mm
